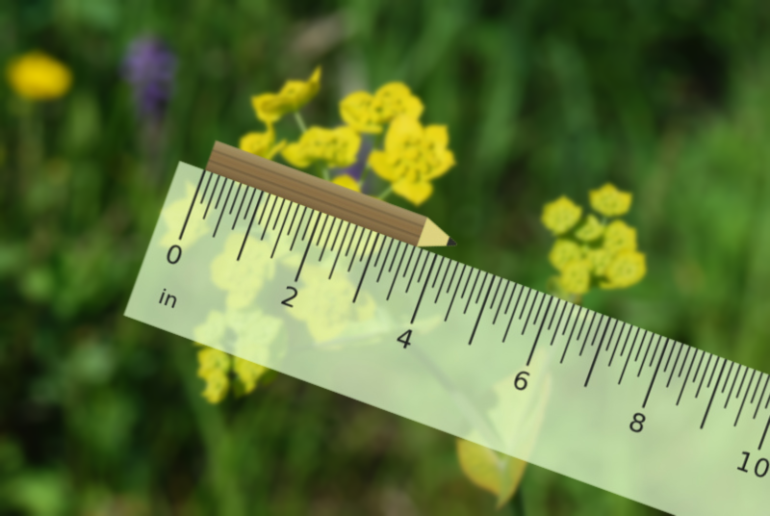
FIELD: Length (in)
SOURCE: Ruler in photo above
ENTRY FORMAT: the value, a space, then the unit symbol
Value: 4.25 in
